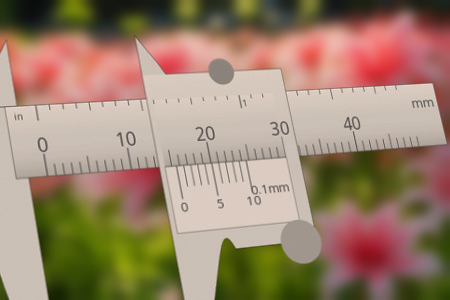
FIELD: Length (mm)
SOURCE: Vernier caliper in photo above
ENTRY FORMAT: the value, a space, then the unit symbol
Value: 15.6 mm
